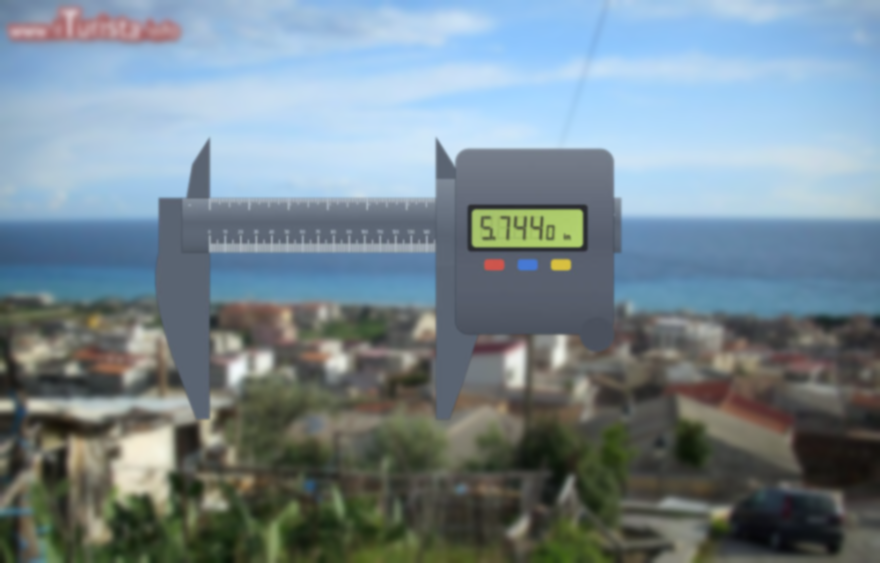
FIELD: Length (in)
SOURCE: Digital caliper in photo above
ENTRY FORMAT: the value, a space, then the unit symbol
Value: 5.7440 in
